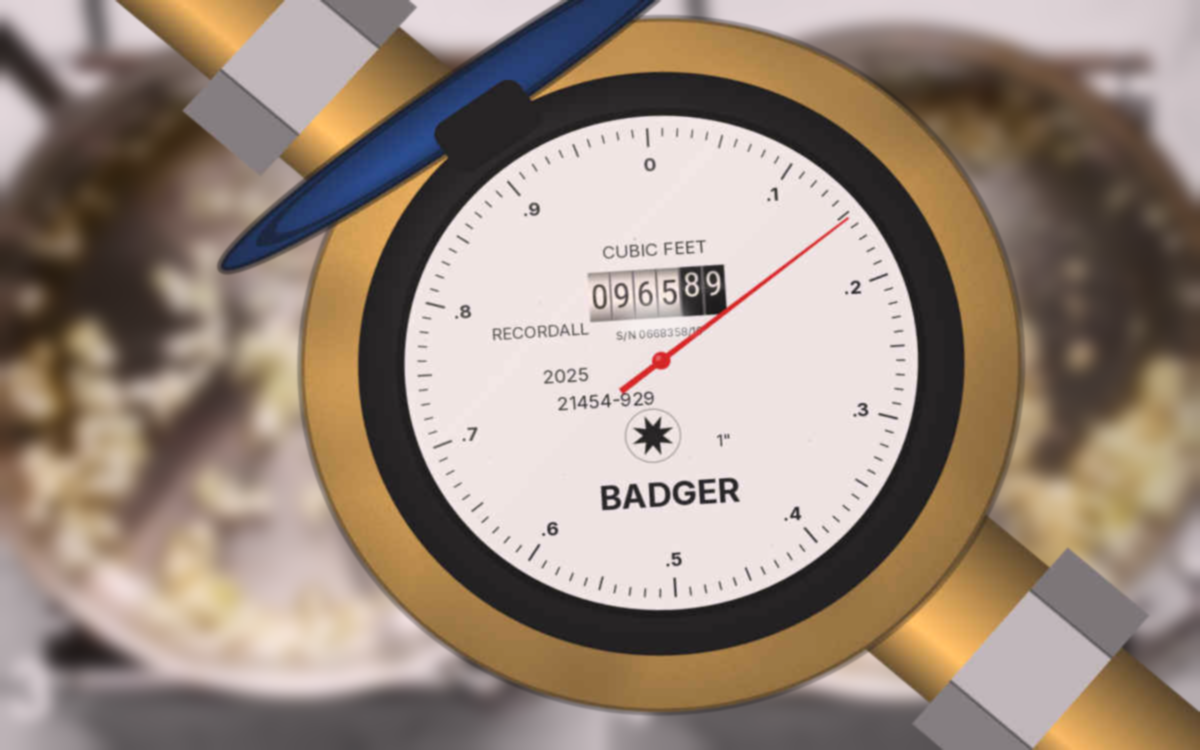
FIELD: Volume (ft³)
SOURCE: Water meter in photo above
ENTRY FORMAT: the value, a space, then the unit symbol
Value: 96589.15 ft³
